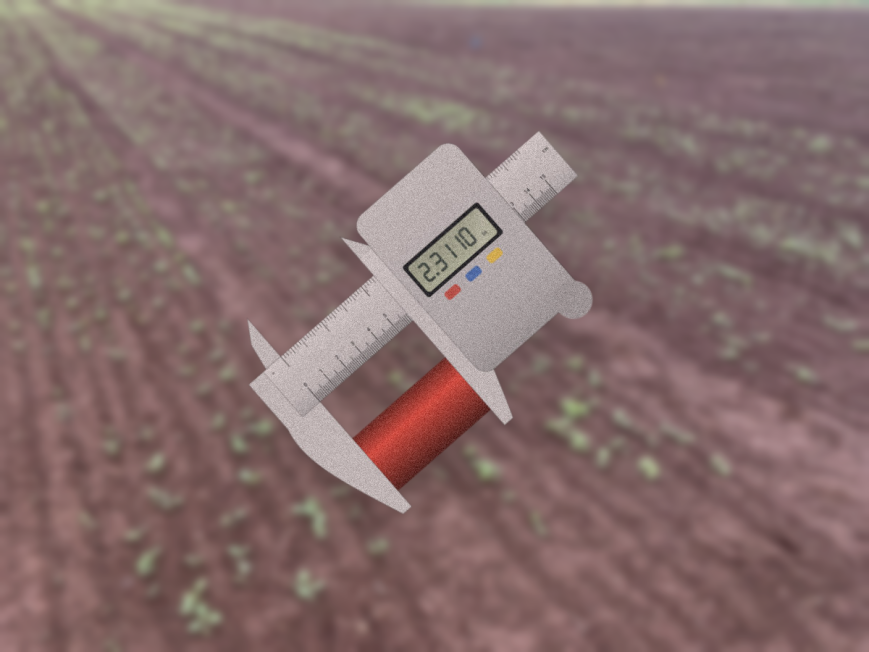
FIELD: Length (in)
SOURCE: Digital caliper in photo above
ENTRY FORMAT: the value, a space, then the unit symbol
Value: 2.3110 in
